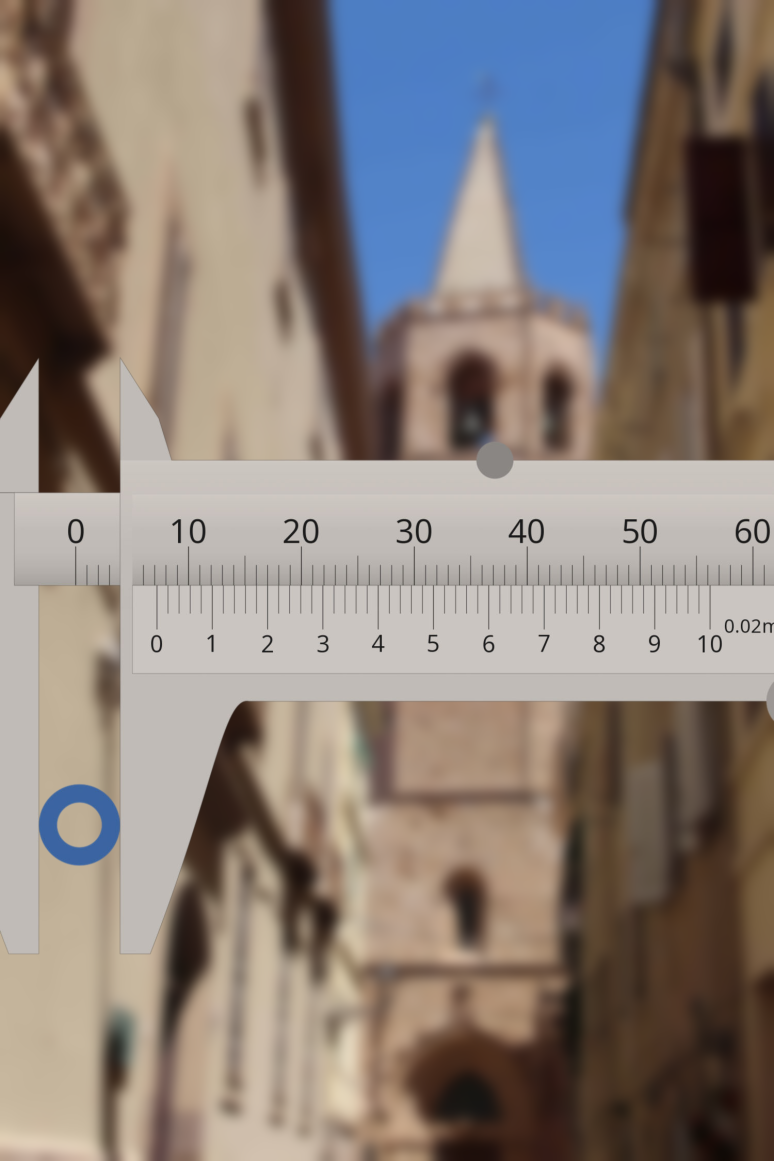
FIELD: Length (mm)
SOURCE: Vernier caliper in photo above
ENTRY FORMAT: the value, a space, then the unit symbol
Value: 7.2 mm
